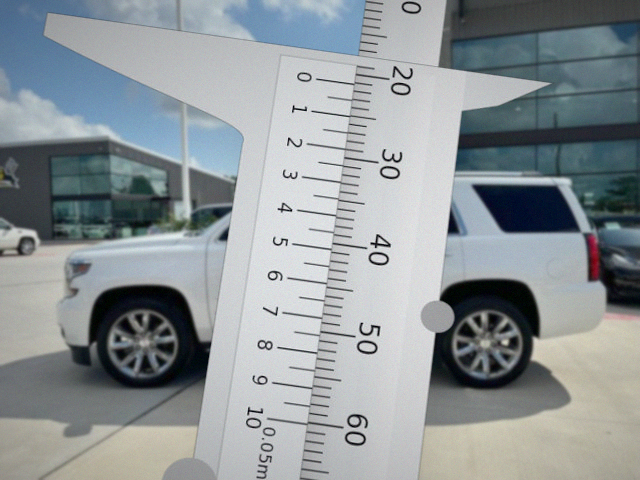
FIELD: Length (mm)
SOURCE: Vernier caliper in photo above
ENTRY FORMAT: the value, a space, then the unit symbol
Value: 21.2 mm
